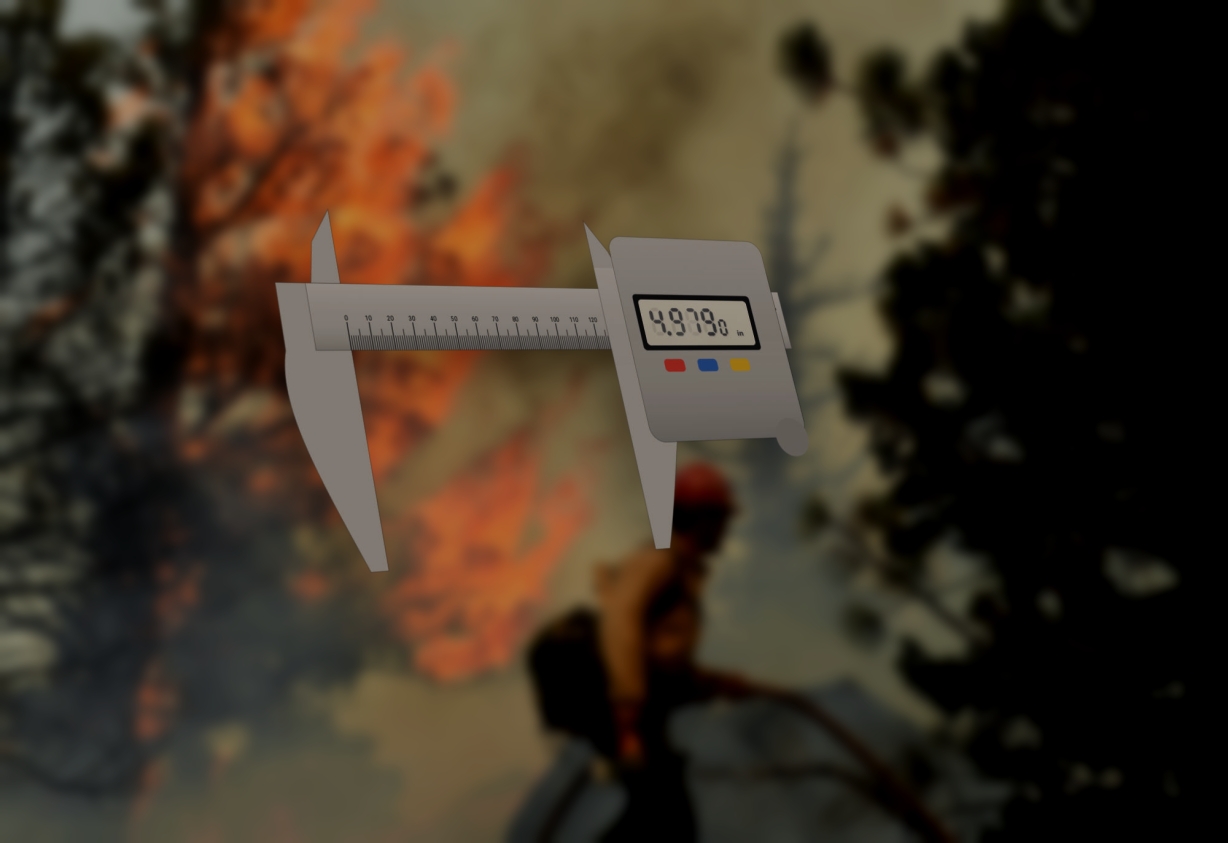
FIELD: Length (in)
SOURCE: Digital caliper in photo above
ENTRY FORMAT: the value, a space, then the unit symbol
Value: 4.9790 in
